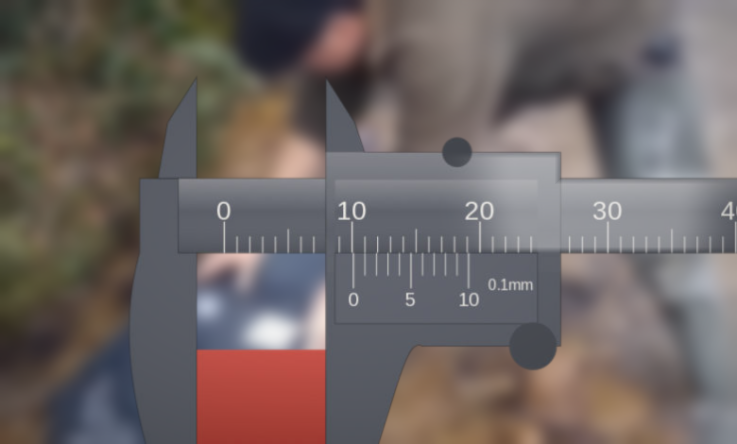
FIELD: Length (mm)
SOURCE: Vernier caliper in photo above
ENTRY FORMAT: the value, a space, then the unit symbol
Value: 10.1 mm
